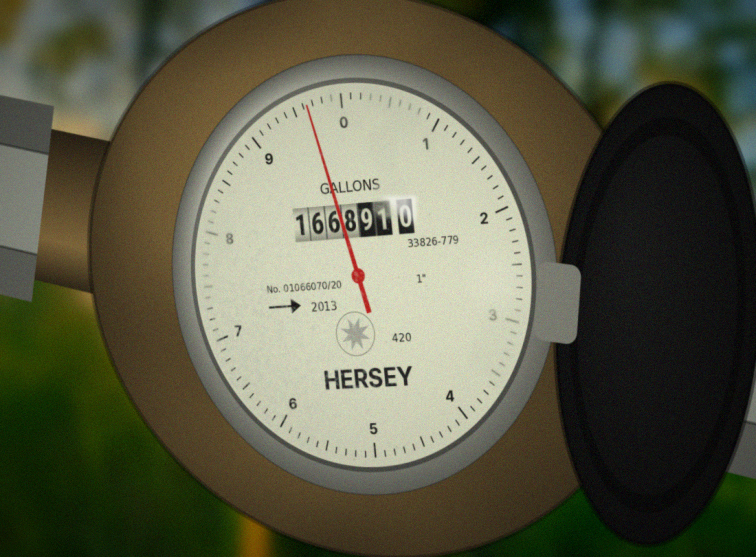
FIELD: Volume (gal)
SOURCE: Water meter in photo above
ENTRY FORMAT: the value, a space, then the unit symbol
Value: 1668909.6 gal
